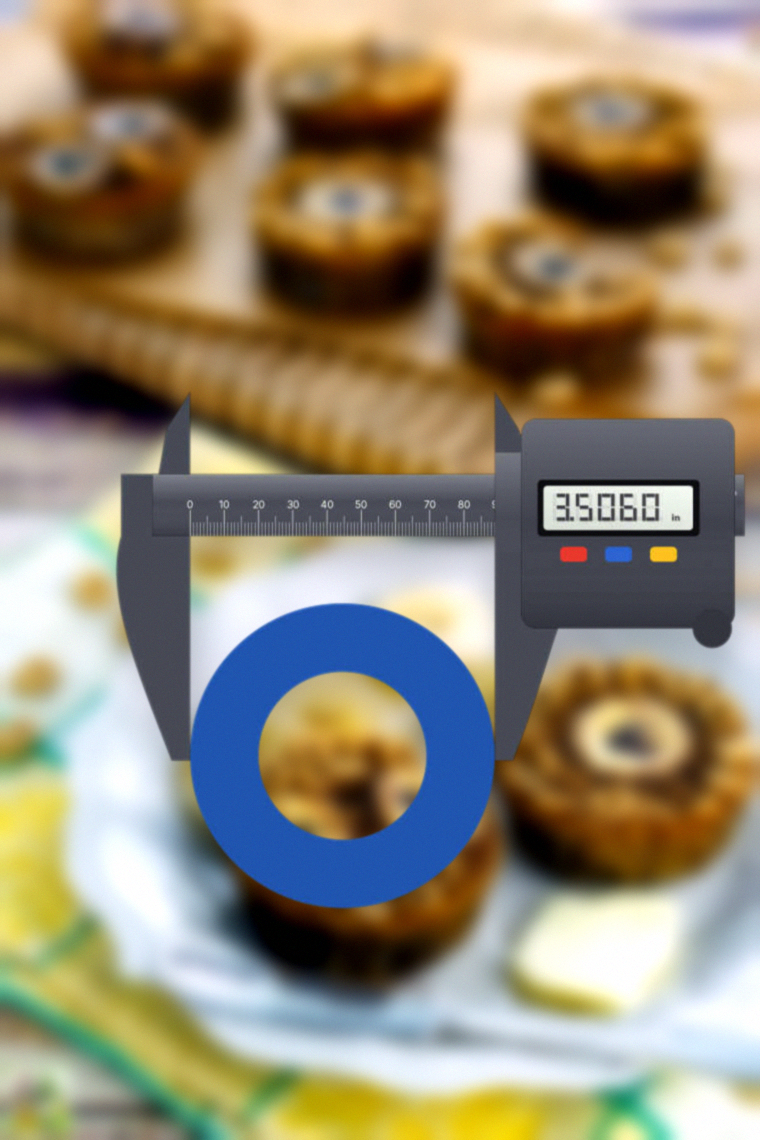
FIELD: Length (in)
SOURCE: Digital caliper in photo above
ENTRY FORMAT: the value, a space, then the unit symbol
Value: 3.5060 in
